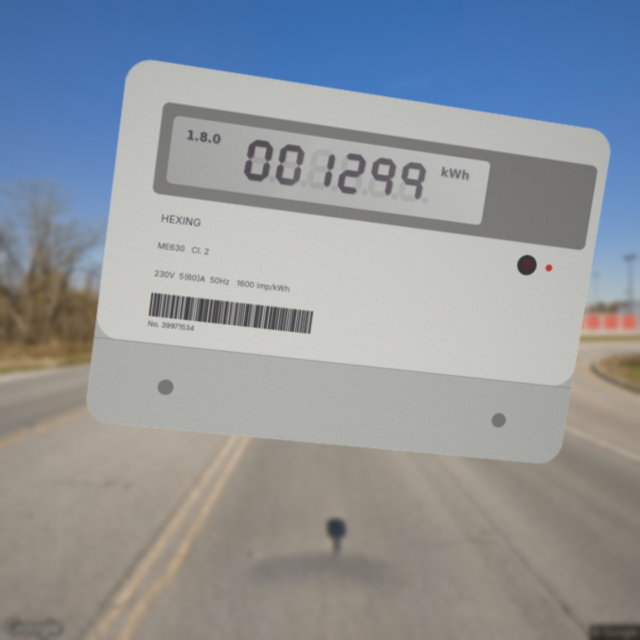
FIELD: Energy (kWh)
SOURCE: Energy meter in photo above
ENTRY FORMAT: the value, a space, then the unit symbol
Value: 1299 kWh
